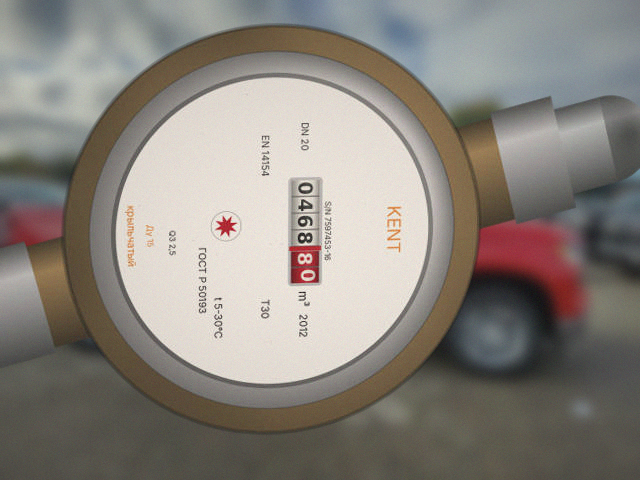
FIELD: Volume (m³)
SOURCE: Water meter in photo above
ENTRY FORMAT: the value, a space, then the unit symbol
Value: 468.80 m³
